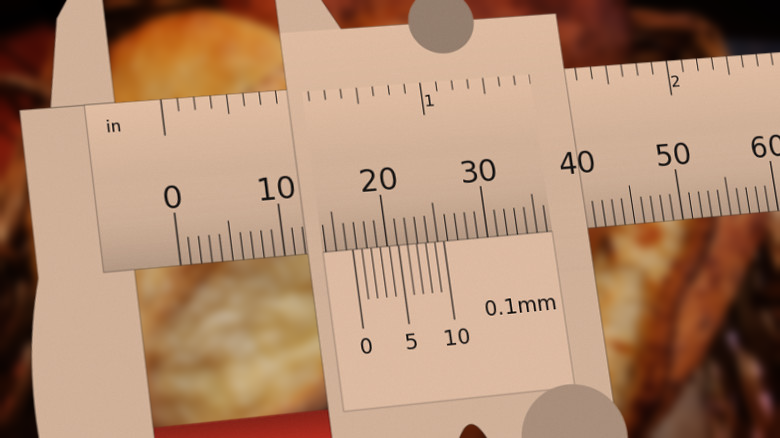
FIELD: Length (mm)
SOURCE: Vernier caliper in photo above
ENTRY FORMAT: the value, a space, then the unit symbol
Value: 16.6 mm
